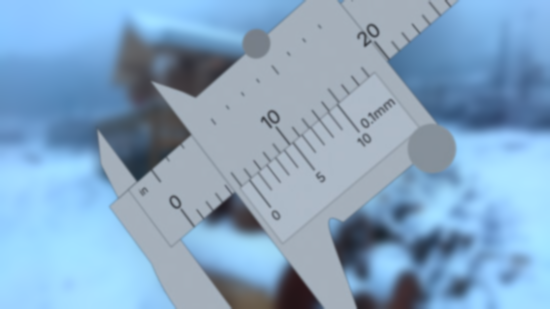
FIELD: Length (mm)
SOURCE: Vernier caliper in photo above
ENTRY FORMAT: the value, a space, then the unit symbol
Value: 5.8 mm
